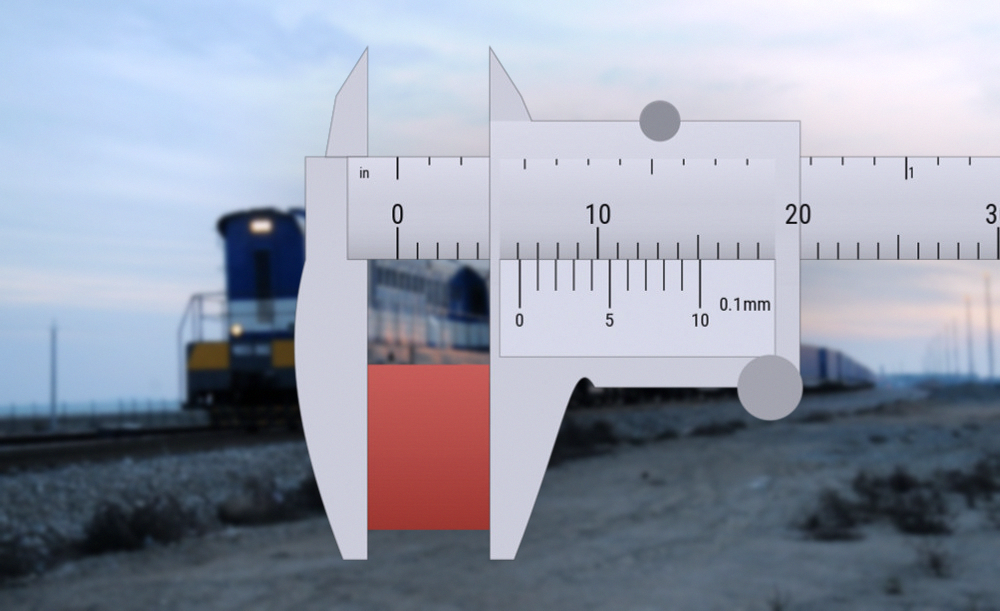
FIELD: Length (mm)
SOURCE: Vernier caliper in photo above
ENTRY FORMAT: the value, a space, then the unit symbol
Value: 6.1 mm
